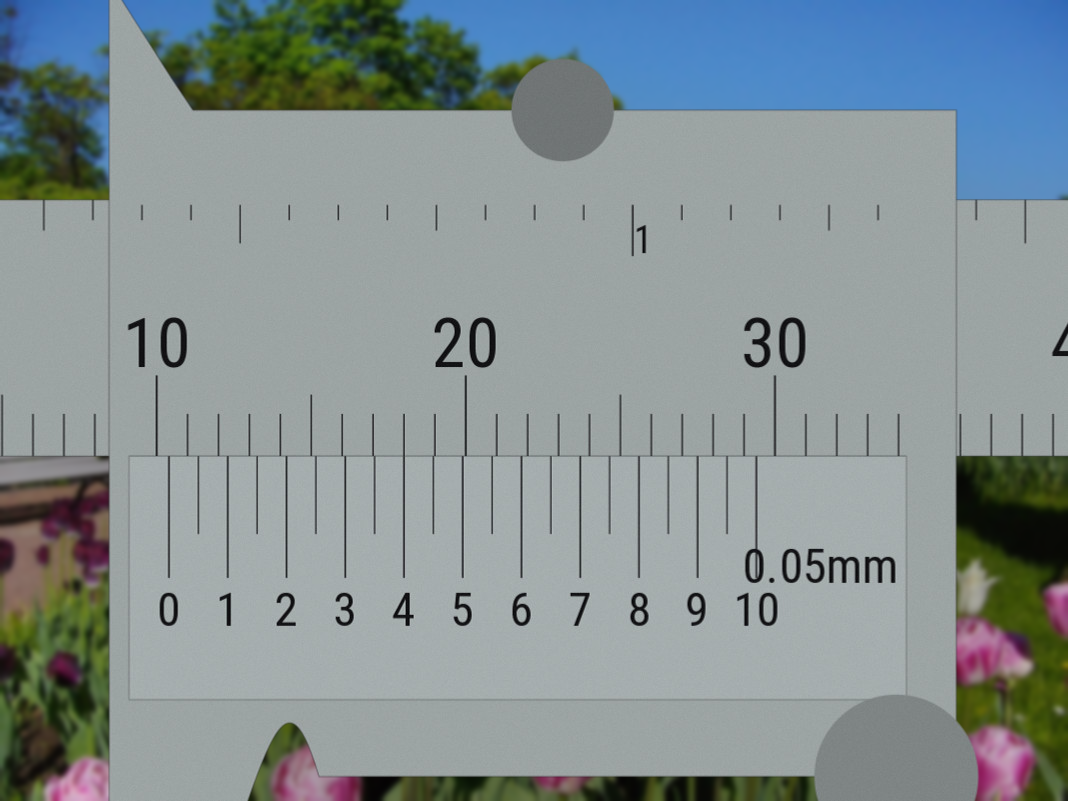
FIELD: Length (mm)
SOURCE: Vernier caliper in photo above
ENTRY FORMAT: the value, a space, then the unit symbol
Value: 10.40 mm
